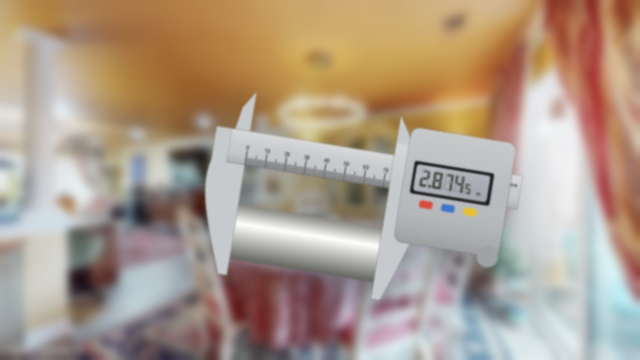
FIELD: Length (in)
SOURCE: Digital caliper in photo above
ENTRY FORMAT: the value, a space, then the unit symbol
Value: 2.8745 in
